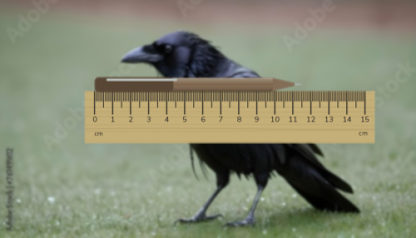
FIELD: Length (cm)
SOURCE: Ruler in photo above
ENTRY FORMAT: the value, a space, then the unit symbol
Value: 11.5 cm
